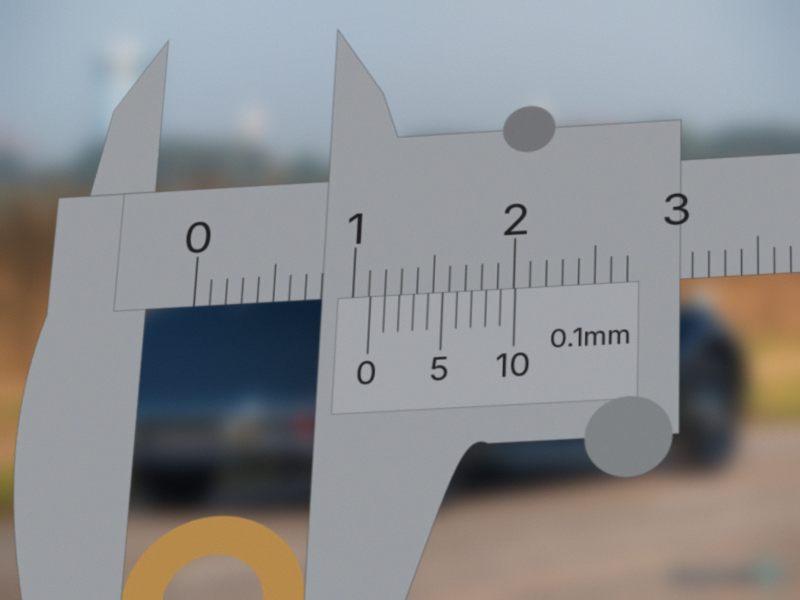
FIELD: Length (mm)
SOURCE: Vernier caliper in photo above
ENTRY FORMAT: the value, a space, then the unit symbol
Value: 11.1 mm
